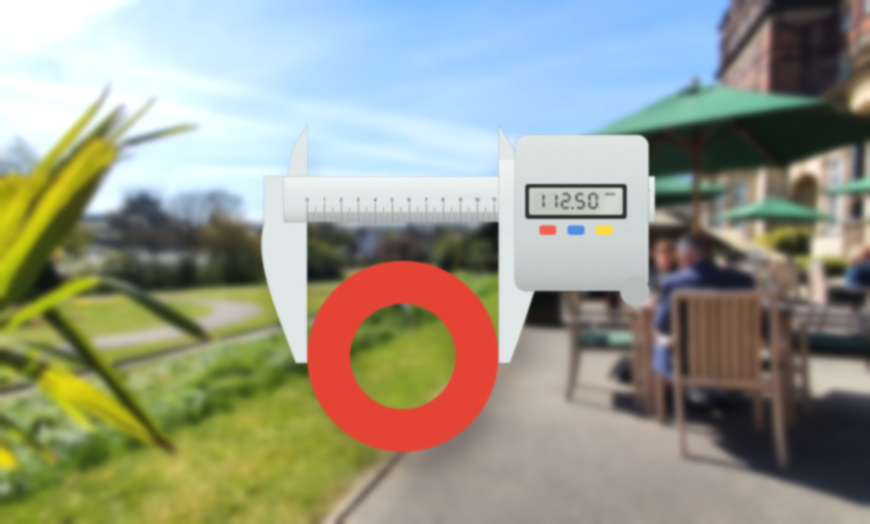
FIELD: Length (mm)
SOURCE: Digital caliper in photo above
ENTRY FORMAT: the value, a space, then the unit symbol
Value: 112.50 mm
